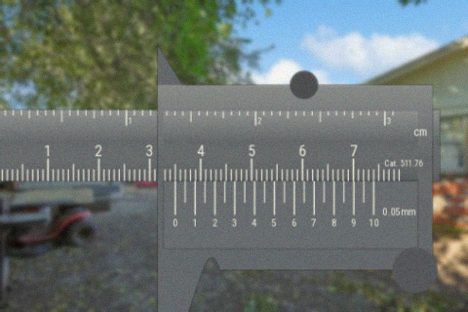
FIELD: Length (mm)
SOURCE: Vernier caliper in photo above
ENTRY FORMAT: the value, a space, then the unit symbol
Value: 35.0 mm
